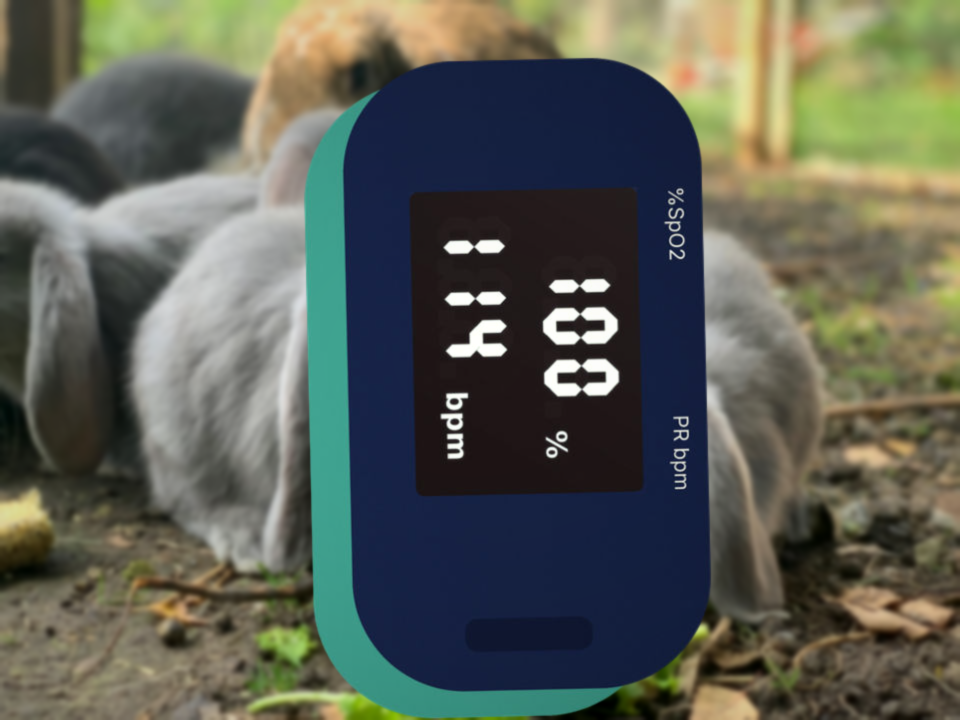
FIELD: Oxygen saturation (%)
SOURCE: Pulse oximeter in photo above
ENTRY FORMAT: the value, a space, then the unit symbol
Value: 100 %
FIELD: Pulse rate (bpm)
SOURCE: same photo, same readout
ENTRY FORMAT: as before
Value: 114 bpm
